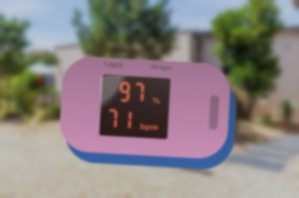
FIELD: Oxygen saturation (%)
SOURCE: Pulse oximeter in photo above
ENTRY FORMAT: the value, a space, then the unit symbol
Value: 97 %
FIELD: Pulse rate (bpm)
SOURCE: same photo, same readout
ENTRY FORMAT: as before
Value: 71 bpm
